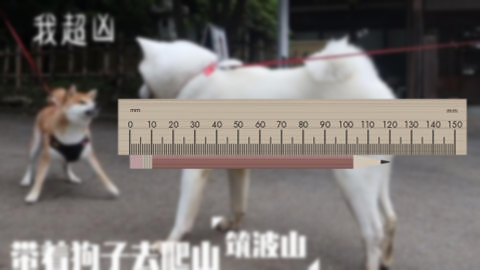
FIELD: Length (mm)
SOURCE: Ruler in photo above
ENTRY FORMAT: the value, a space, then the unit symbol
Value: 120 mm
